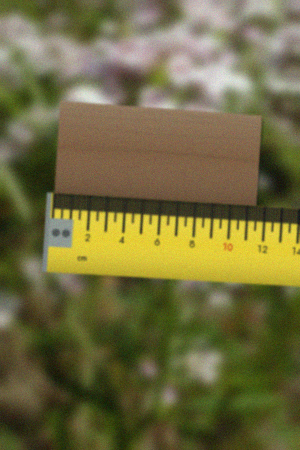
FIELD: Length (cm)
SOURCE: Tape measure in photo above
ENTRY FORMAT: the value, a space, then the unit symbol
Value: 11.5 cm
